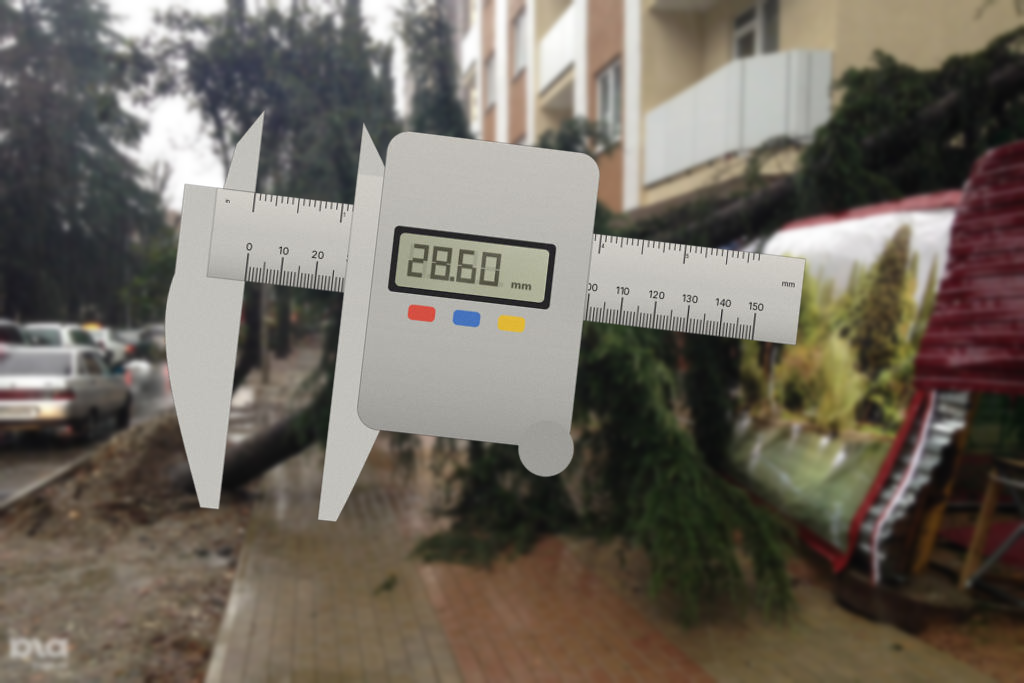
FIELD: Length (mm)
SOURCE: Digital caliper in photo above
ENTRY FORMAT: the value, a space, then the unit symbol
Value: 28.60 mm
